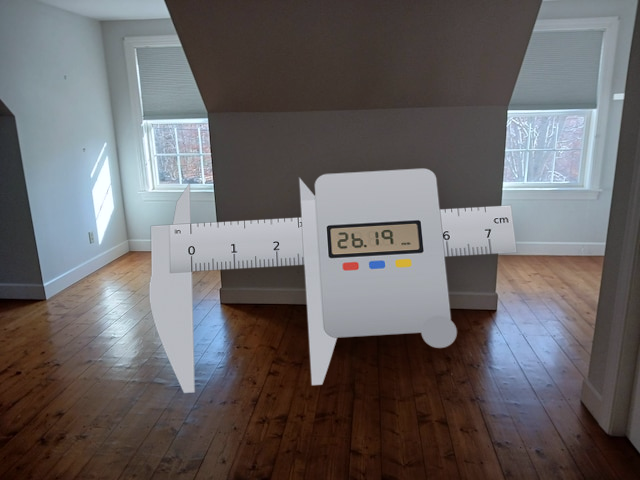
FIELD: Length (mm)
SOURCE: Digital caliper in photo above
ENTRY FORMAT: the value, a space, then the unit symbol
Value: 26.19 mm
